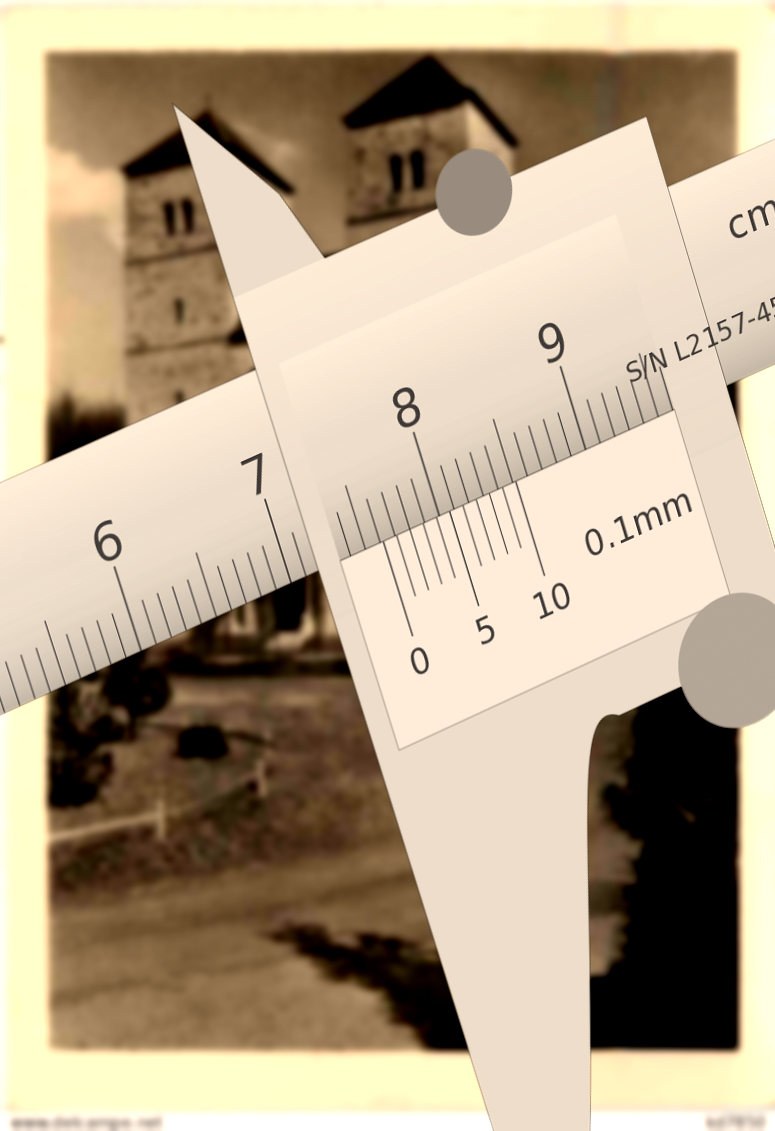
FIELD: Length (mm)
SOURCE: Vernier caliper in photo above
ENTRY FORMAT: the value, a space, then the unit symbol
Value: 76.2 mm
